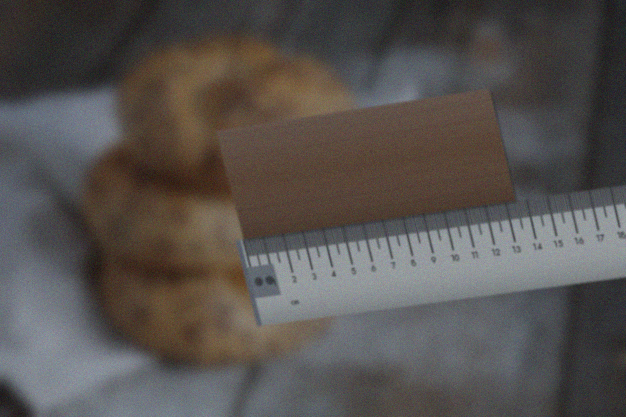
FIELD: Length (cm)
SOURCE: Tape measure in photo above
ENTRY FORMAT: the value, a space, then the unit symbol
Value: 13.5 cm
